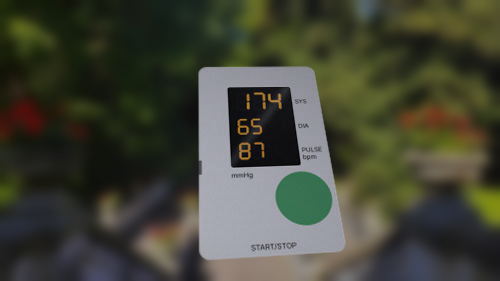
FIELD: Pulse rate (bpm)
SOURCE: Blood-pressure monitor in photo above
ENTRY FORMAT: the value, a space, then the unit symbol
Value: 87 bpm
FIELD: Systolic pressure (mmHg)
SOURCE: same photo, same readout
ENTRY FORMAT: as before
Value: 174 mmHg
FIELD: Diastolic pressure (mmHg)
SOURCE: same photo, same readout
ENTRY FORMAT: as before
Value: 65 mmHg
